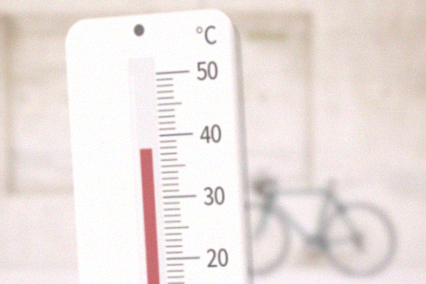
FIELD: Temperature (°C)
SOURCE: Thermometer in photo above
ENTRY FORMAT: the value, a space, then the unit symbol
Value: 38 °C
